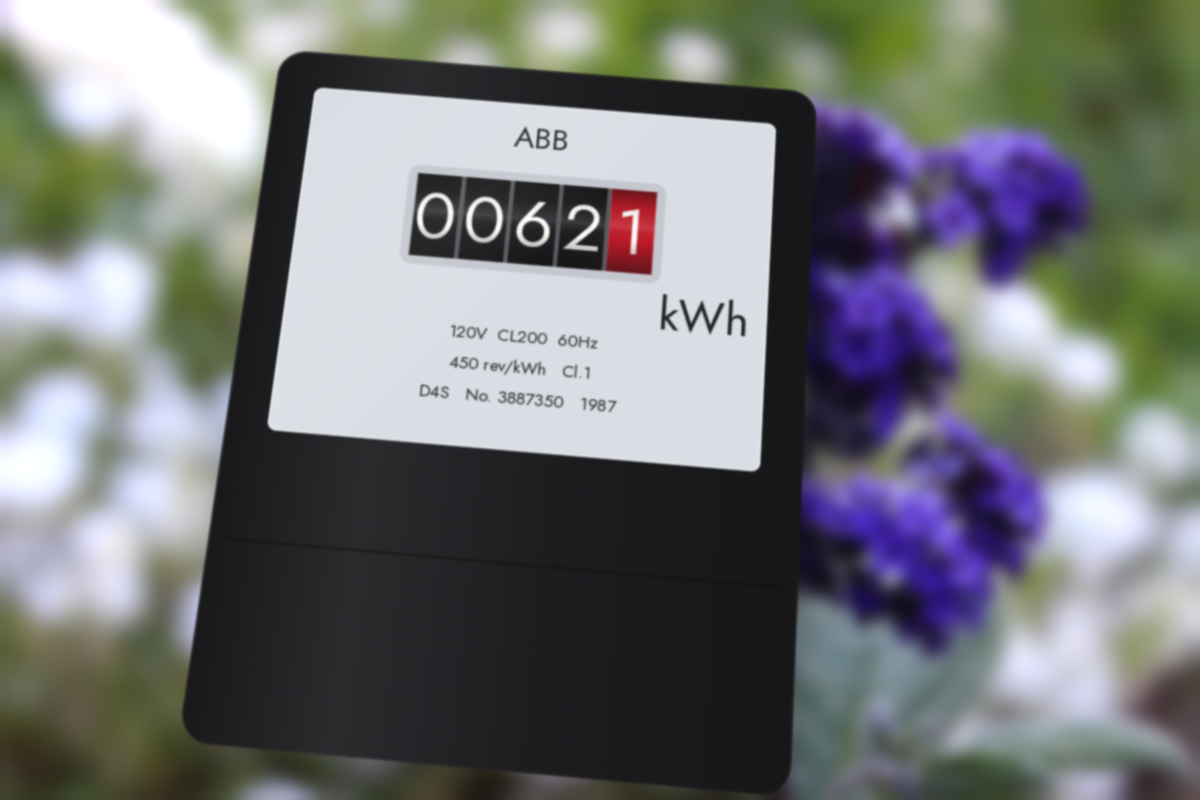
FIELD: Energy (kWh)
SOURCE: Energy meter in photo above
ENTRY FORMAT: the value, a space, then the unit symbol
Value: 62.1 kWh
